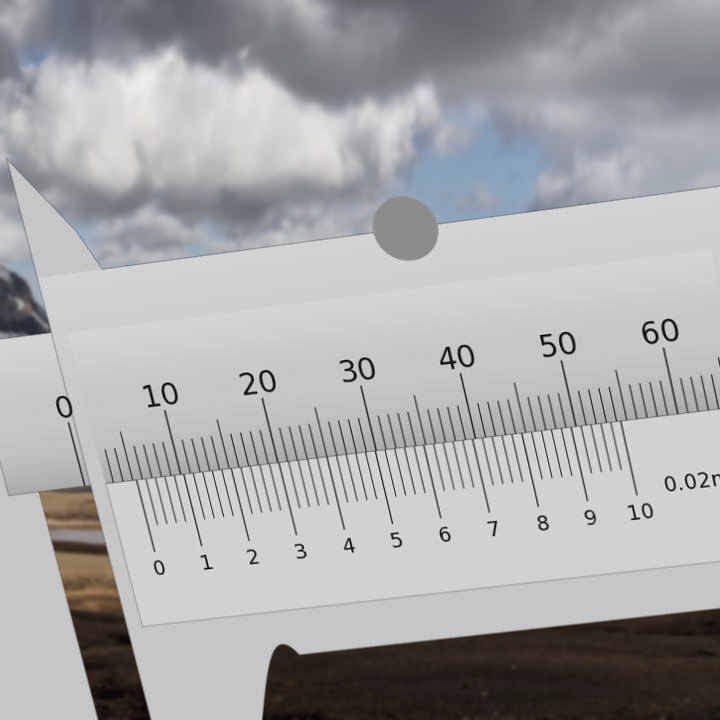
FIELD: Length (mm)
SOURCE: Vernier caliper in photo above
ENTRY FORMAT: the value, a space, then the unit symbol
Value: 5.4 mm
